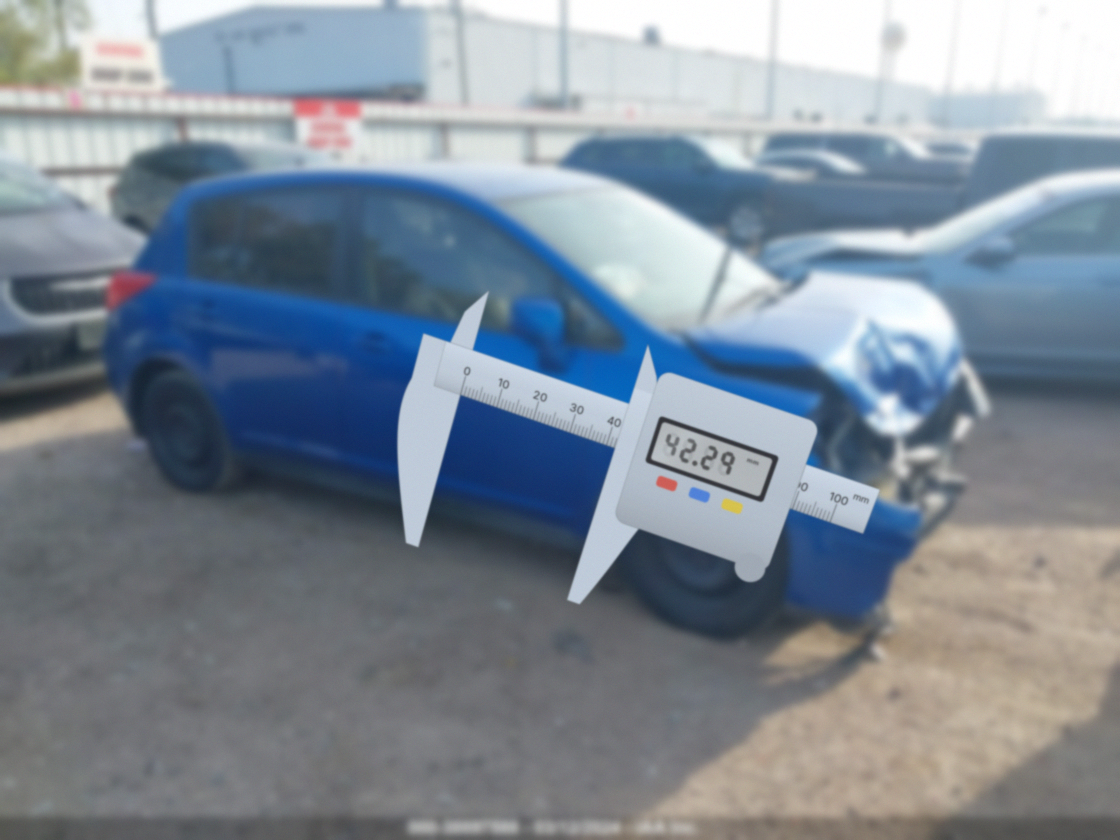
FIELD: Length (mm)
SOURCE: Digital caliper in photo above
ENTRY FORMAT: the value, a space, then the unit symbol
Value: 42.29 mm
